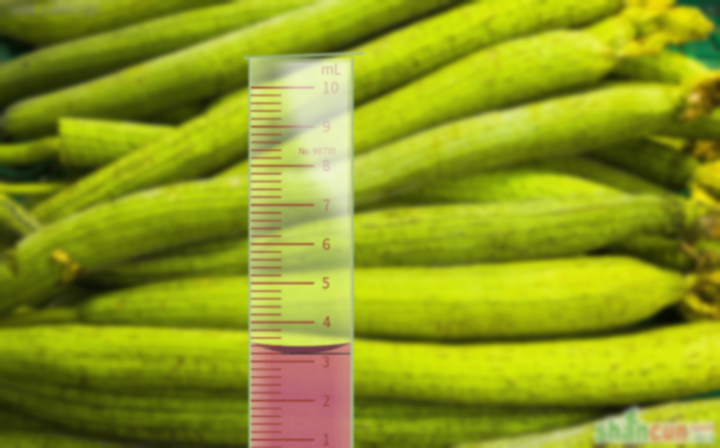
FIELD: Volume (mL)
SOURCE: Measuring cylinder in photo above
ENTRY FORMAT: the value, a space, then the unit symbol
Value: 3.2 mL
